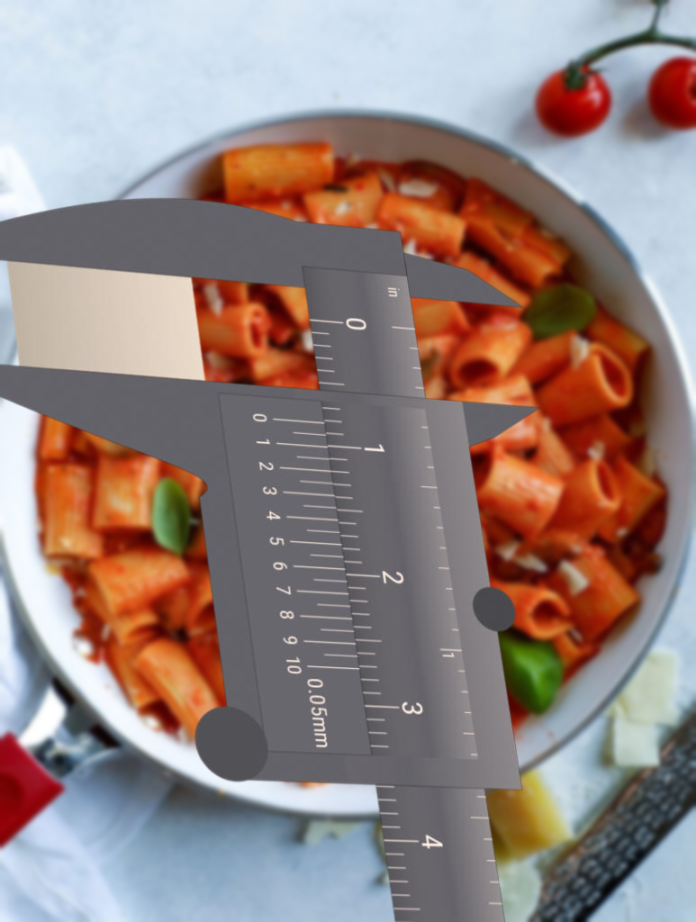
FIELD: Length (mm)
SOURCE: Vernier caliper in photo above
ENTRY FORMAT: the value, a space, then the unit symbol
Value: 8.2 mm
